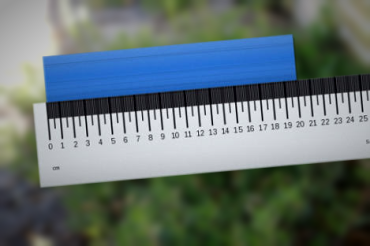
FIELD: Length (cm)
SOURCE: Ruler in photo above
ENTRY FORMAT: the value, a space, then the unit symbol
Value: 20 cm
